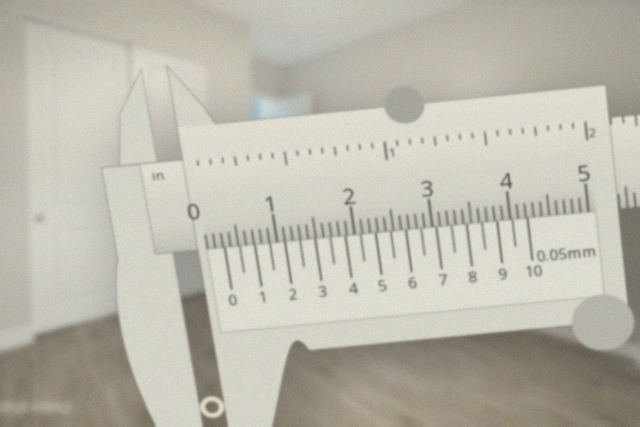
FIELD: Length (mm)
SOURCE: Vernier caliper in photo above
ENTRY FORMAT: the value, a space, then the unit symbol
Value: 3.2 mm
